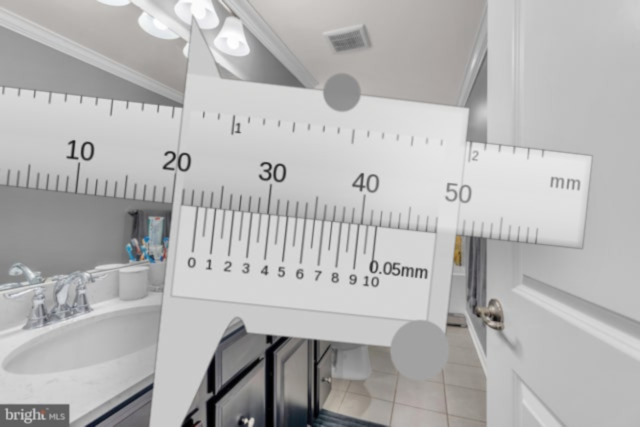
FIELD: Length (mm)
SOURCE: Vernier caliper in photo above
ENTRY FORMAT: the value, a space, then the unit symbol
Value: 22.6 mm
